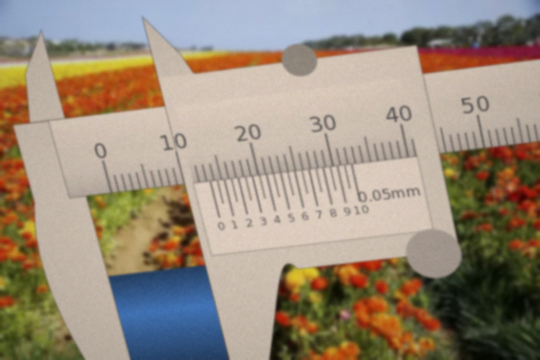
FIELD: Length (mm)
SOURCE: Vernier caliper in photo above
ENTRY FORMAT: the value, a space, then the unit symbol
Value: 13.5 mm
